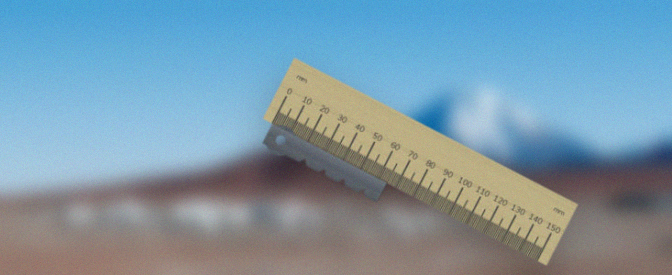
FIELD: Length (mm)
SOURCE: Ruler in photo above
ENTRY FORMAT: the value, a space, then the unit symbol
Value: 65 mm
